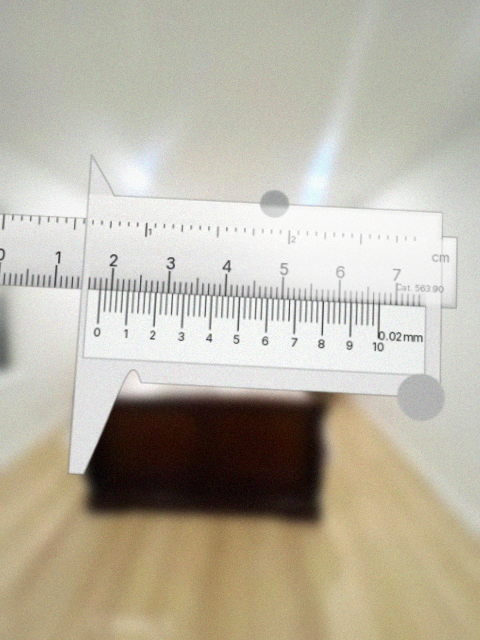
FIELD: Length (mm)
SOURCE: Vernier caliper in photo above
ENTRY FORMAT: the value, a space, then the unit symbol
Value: 18.0 mm
